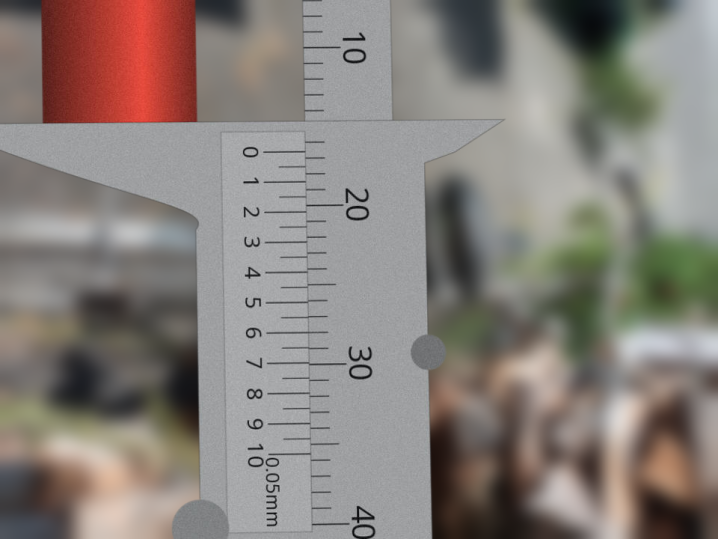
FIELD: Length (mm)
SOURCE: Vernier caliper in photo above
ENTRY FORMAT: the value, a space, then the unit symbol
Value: 16.6 mm
